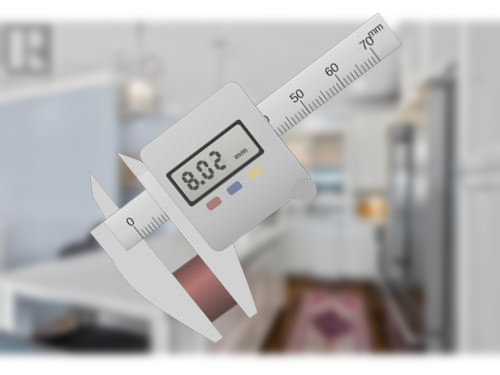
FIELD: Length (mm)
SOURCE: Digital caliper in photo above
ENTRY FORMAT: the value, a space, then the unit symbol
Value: 8.02 mm
